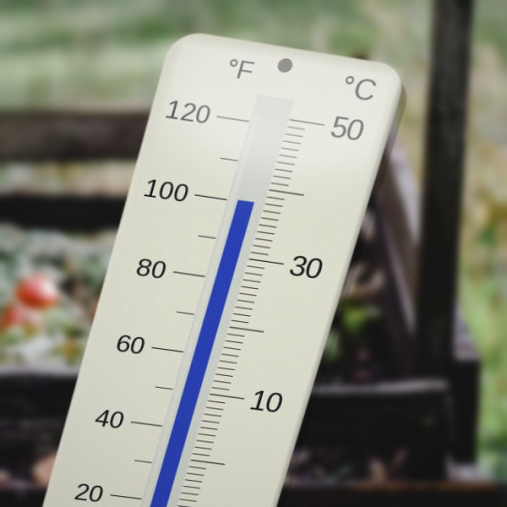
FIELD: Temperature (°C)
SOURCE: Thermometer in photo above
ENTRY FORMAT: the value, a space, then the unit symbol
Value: 38 °C
